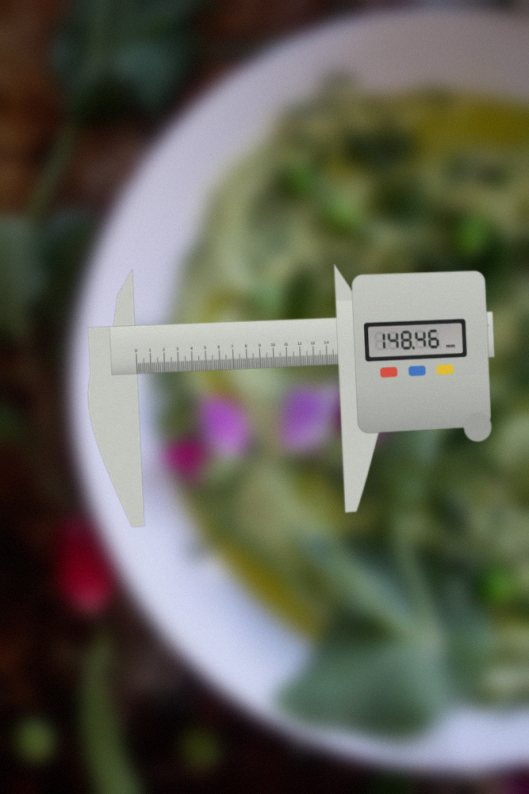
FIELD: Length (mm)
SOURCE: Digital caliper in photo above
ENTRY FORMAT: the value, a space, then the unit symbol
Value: 148.46 mm
